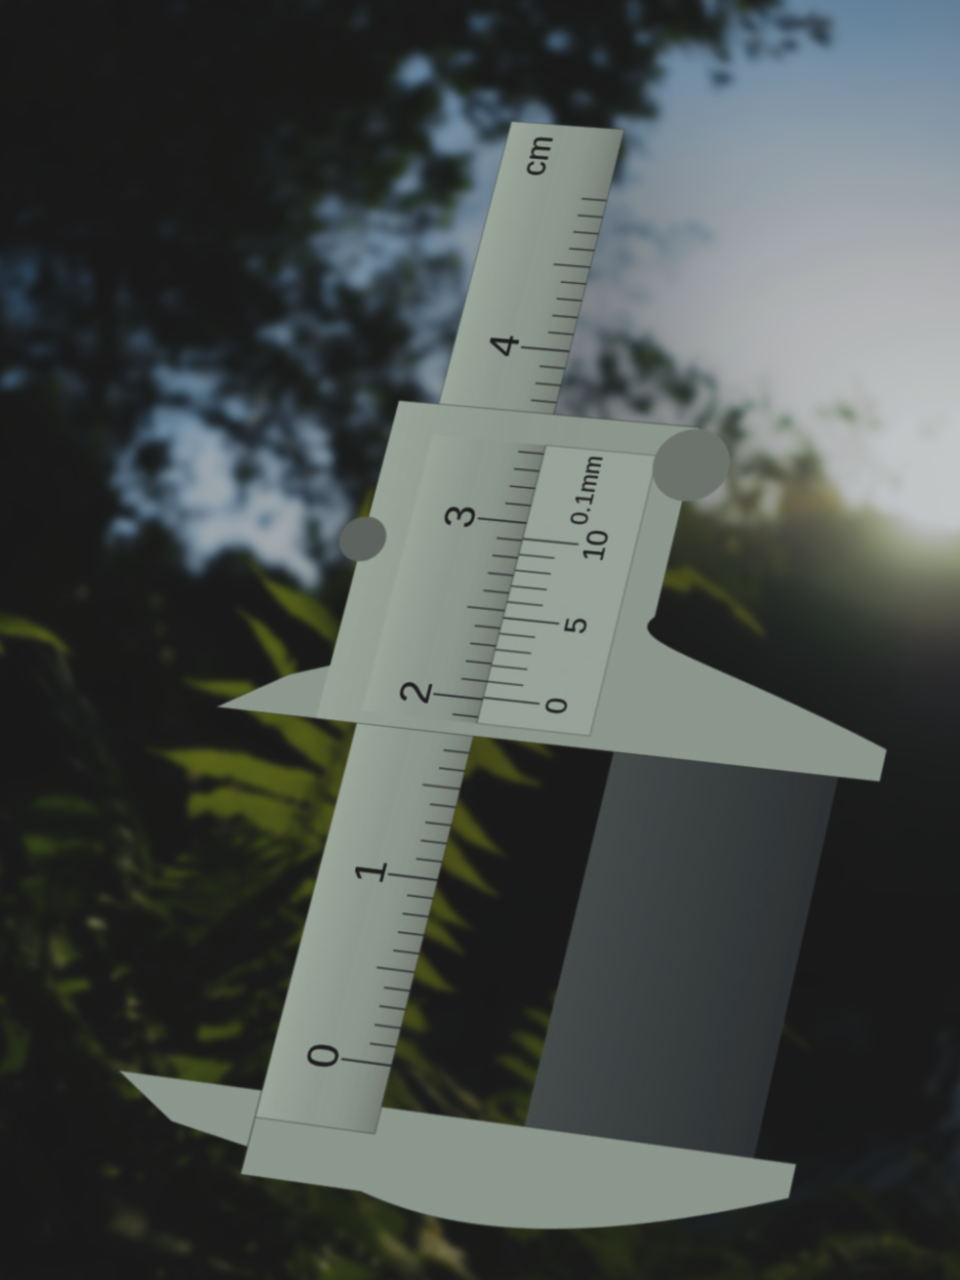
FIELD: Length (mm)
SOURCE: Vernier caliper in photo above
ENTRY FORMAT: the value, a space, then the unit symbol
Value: 20.1 mm
